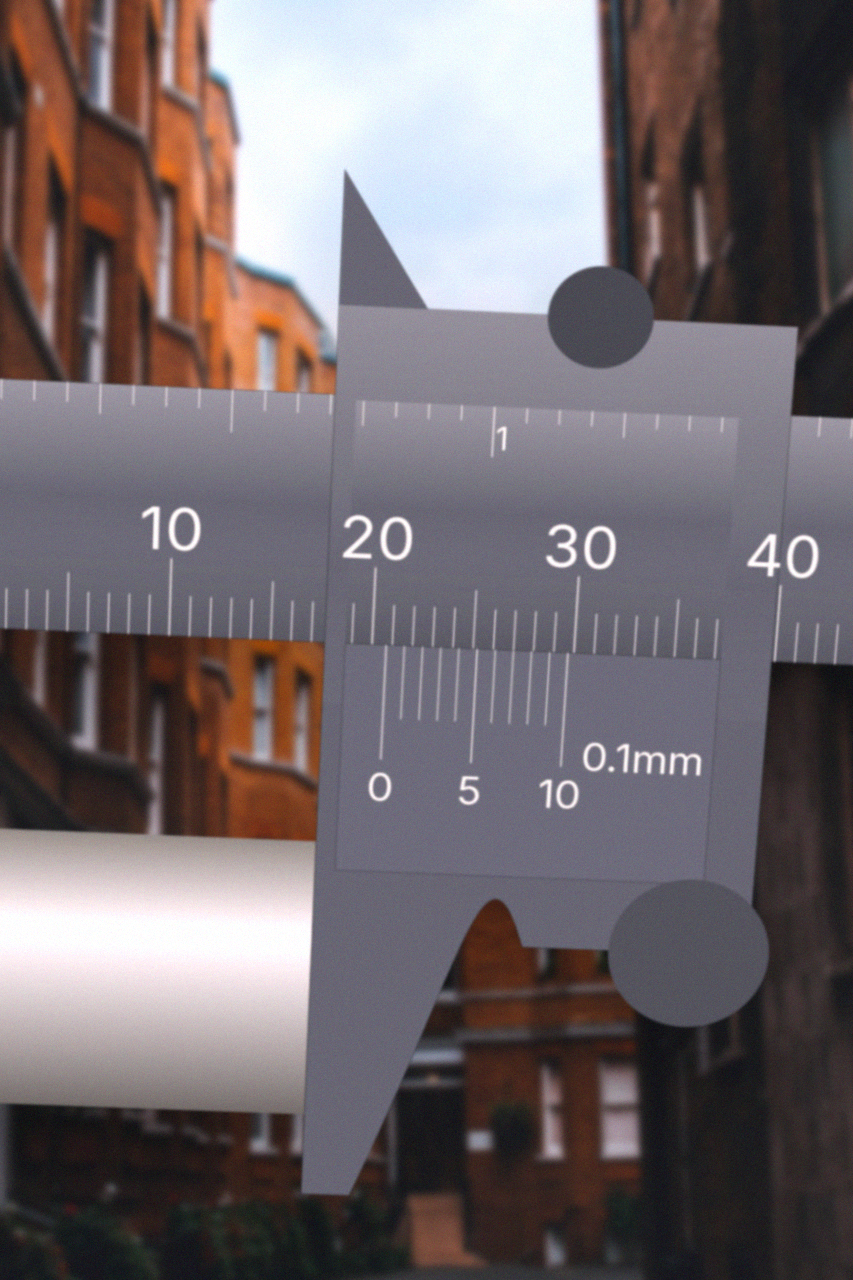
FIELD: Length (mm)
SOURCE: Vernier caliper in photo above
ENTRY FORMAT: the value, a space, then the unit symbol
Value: 20.7 mm
